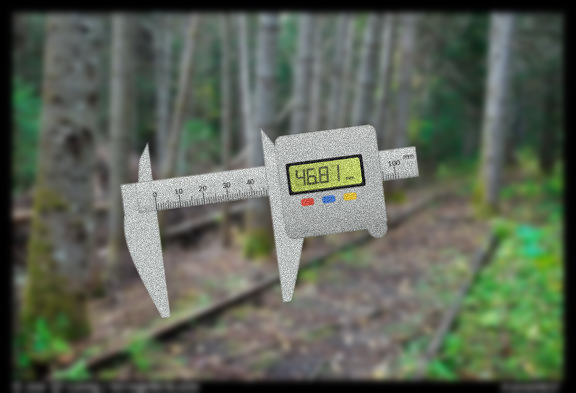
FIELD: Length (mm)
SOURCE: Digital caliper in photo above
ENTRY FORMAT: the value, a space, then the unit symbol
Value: 46.81 mm
